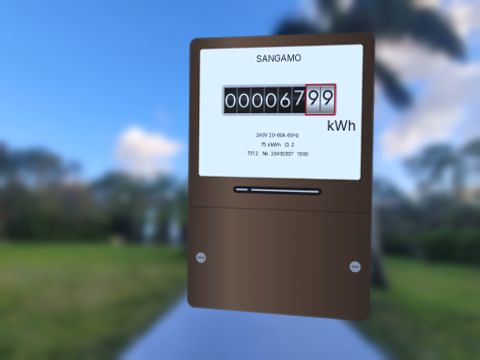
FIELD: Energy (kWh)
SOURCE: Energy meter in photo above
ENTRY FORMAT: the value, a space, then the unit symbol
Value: 67.99 kWh
